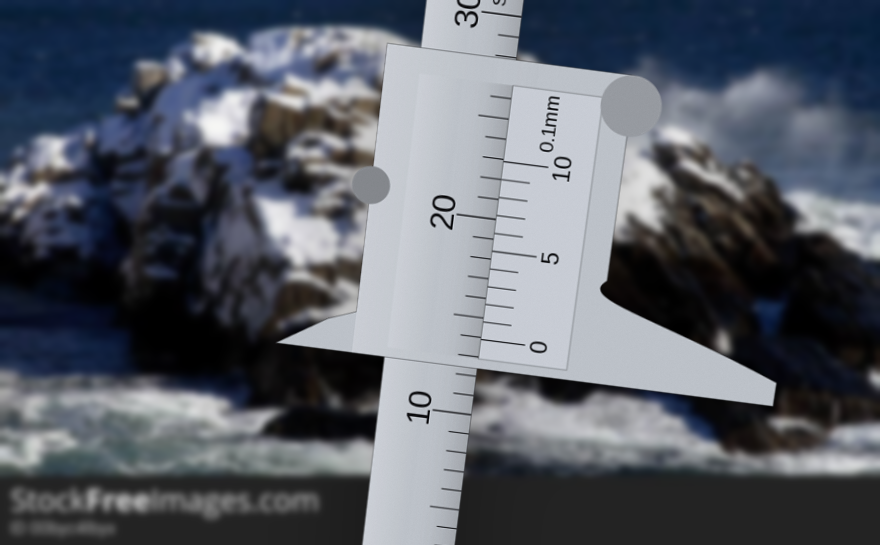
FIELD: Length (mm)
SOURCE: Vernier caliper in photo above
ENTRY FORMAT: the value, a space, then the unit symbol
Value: 13.9 mm
